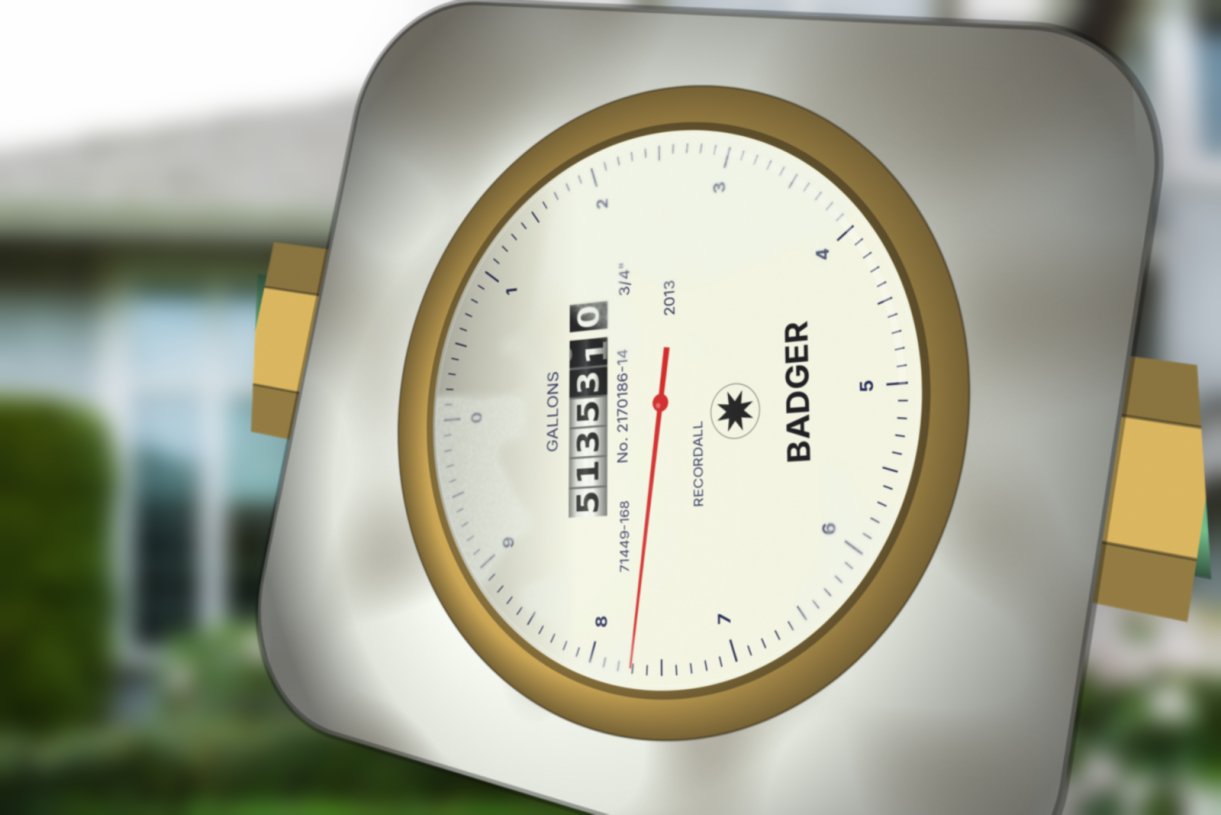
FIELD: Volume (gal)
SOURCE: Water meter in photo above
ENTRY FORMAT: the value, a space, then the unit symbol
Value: 5135307.7 gal
